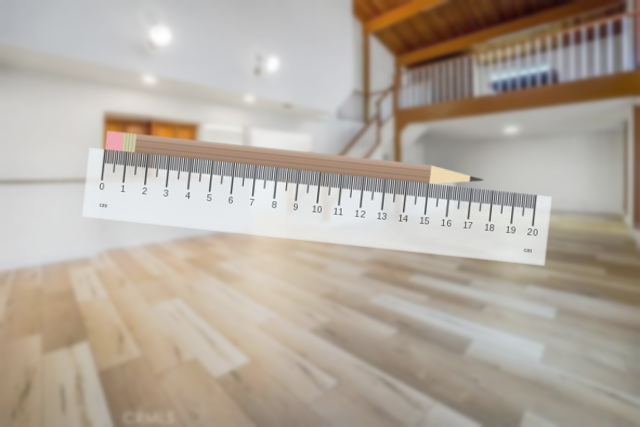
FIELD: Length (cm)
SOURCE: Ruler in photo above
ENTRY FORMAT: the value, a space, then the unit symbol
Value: 17.5 cm
